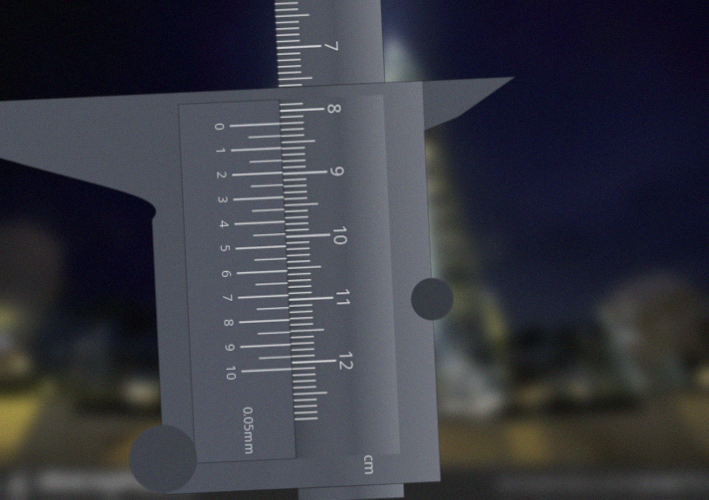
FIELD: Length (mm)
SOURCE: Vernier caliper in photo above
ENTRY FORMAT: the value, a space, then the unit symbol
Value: 82.0 mm
